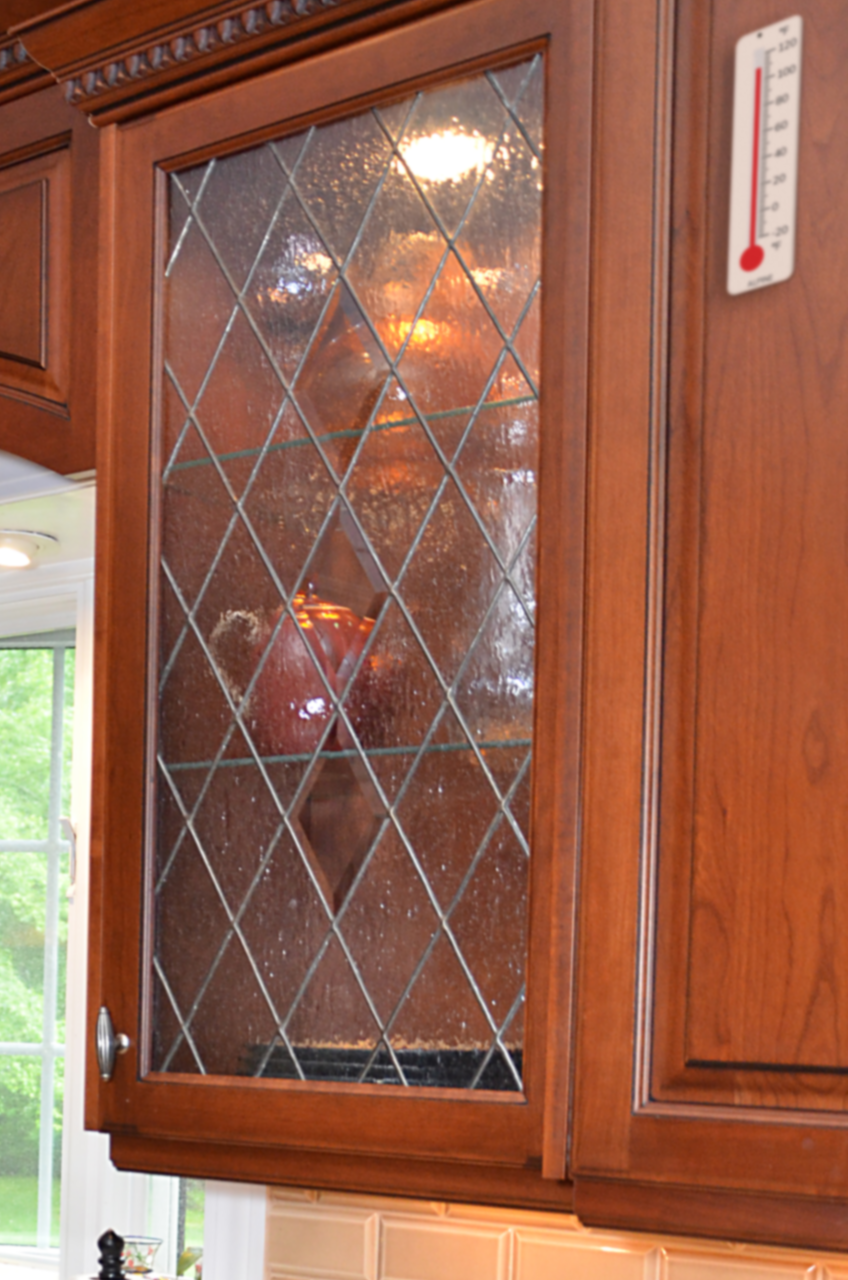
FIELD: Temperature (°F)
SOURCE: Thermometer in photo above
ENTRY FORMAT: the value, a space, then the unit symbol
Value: 110 °F
